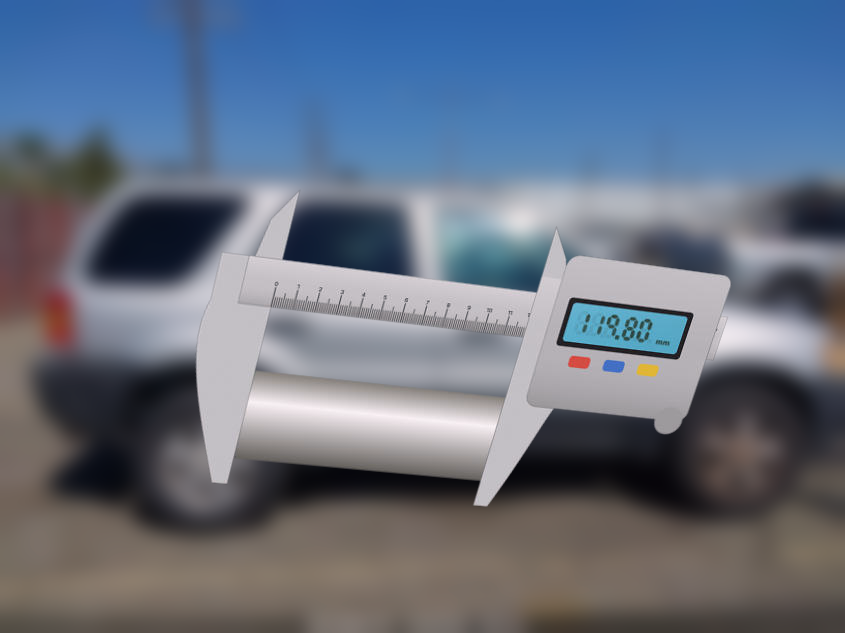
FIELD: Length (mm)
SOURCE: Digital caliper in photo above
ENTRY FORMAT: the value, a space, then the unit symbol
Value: 119.80 mm
